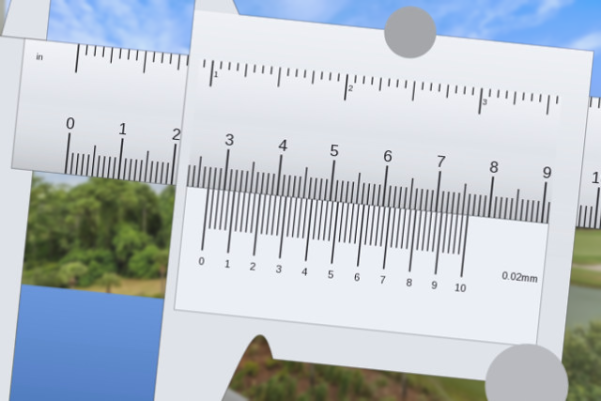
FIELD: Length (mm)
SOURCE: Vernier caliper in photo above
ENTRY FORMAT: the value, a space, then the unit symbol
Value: 27.0 mm
